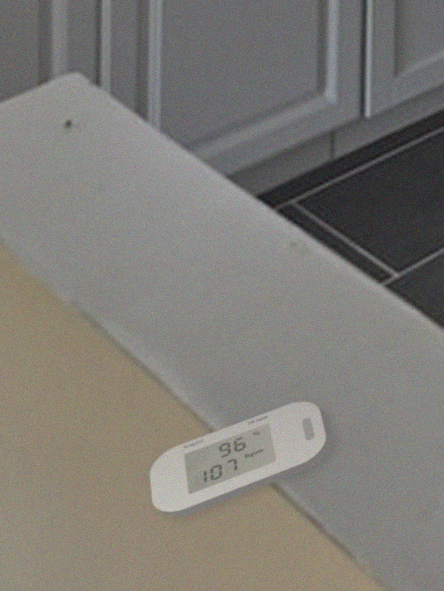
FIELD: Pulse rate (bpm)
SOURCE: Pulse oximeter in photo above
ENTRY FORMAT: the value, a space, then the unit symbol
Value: 107 bpm
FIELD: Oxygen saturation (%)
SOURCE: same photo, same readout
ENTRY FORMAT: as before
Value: 96 %
